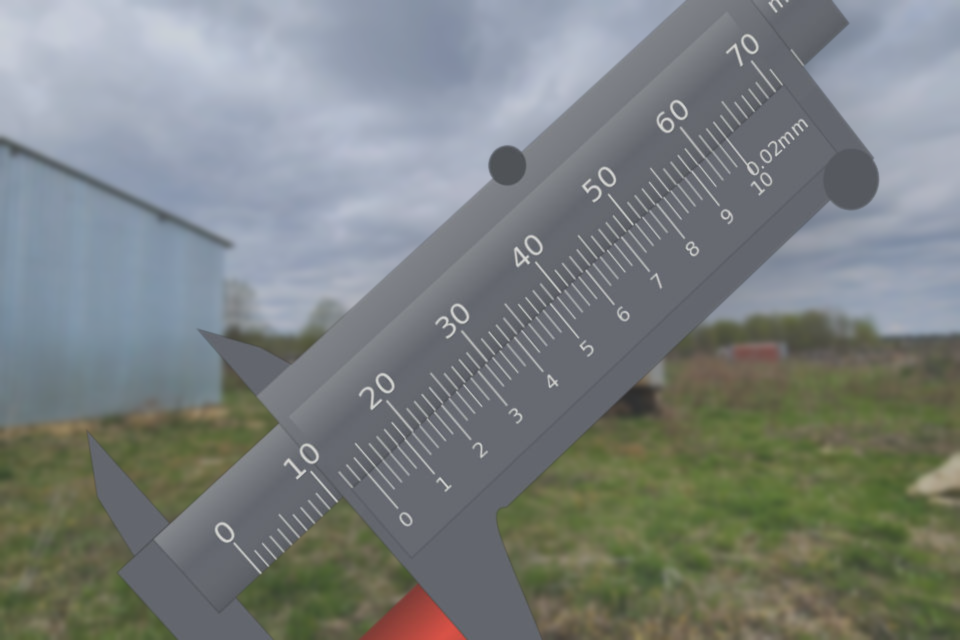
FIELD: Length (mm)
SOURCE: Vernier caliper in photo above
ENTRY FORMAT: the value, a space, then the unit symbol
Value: 14.0 mm
